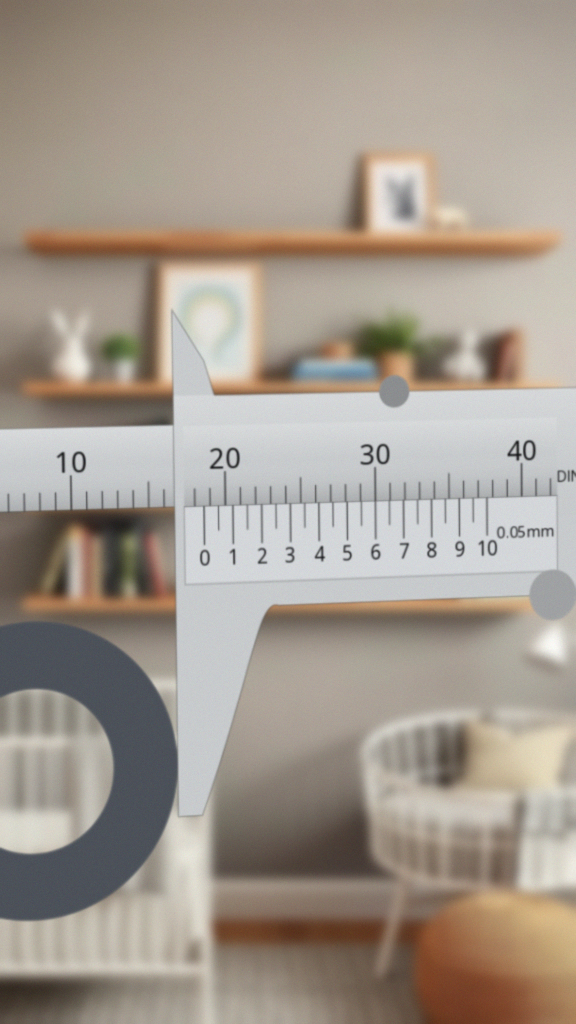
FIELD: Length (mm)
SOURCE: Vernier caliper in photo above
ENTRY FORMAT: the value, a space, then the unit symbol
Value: 18.6 mm
